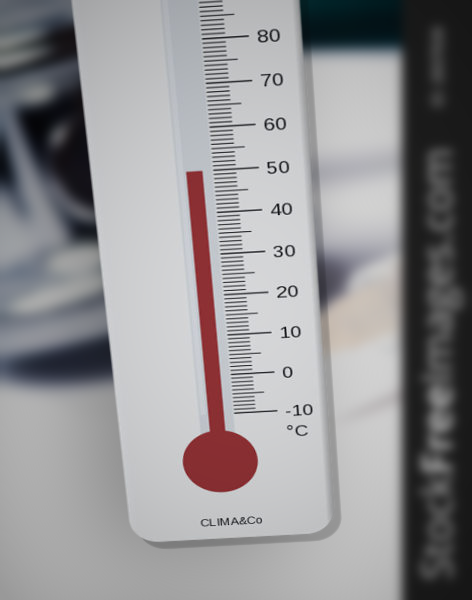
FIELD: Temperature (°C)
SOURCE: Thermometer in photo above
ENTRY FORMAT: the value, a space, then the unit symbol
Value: 50 °C
